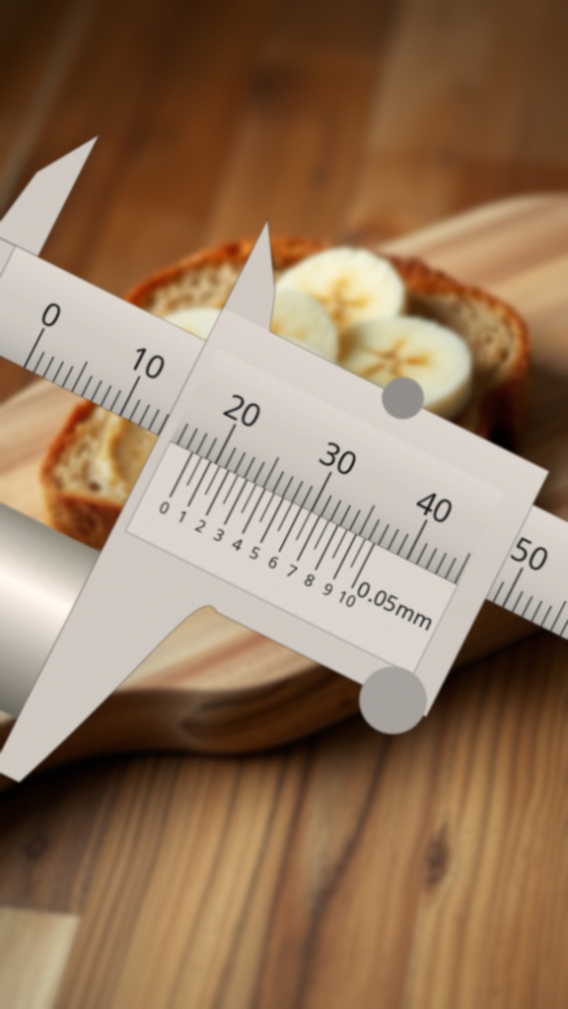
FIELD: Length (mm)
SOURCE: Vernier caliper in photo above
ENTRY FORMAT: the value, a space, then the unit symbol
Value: 17.6 mm
